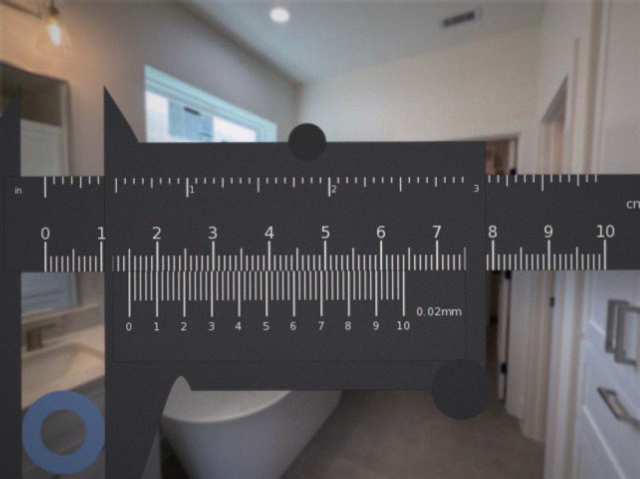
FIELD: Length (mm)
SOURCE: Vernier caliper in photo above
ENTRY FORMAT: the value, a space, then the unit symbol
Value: 15.0 mm
